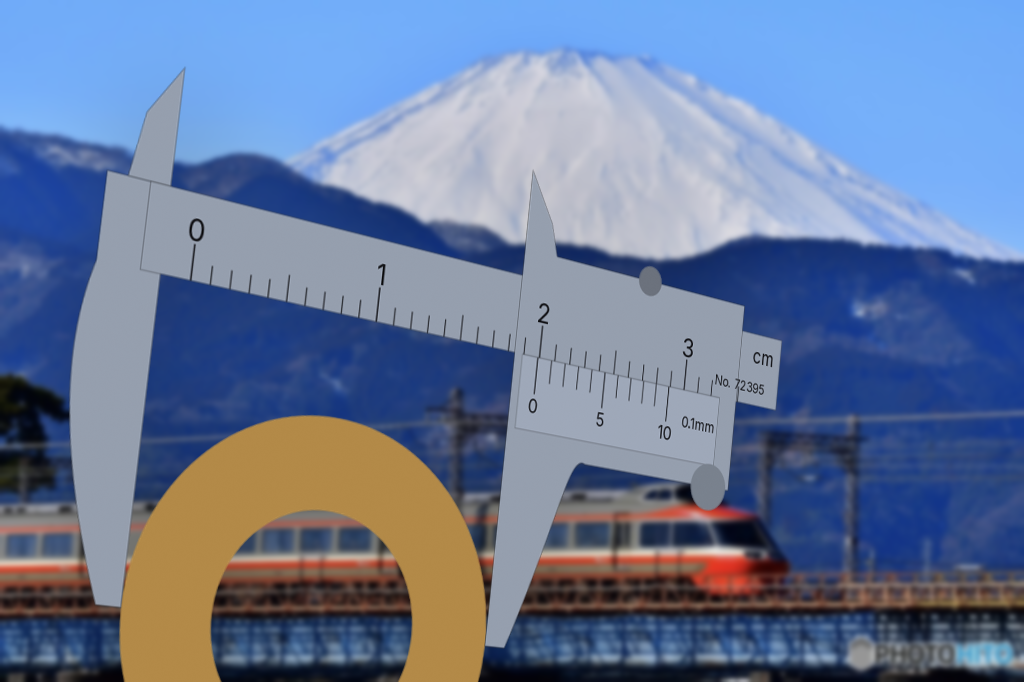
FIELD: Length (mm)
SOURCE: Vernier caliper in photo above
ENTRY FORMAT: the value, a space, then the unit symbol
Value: 19.9 mm
